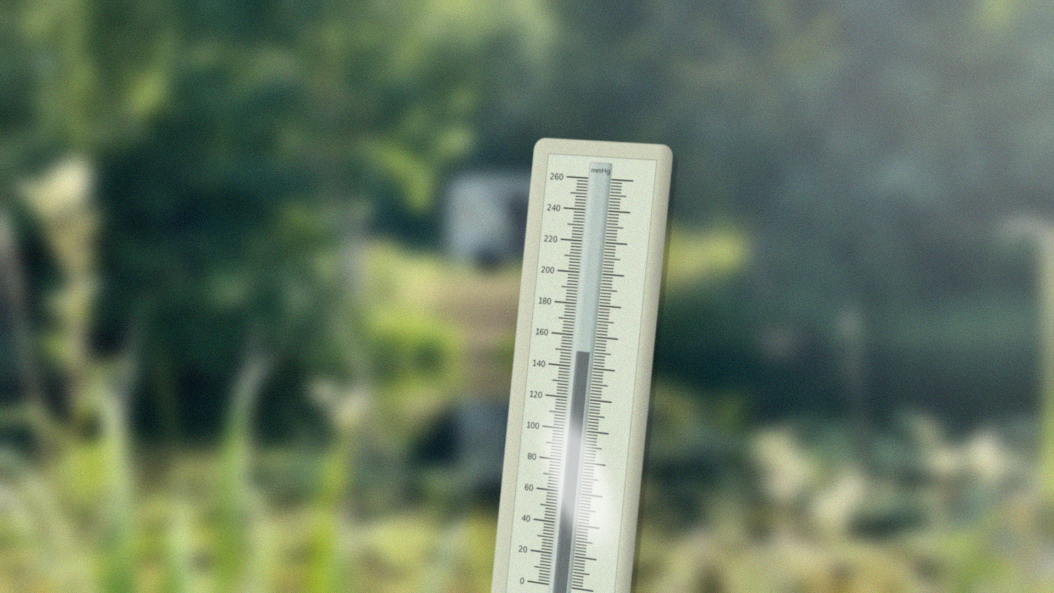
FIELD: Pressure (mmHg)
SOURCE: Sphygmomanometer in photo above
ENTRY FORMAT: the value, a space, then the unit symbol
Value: 150 mmHg
